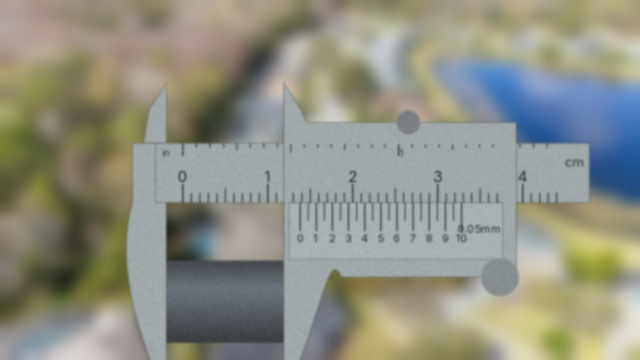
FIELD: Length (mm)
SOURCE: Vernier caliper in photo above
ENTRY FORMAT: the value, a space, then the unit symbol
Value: 13.8 mm
